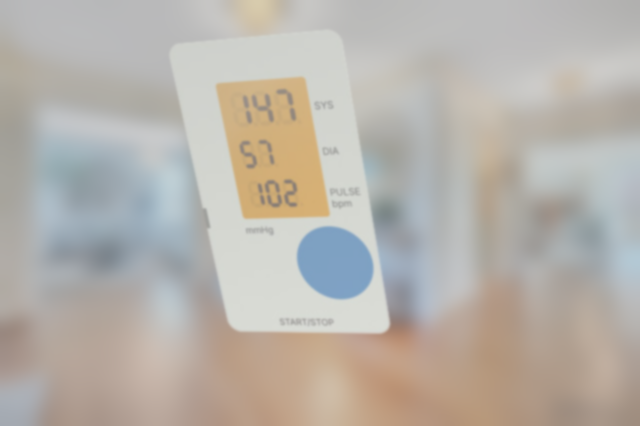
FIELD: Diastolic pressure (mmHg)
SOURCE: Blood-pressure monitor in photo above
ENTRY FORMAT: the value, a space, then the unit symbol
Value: 57 mmHg
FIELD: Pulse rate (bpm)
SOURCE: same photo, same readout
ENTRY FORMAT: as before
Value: 102 bpm
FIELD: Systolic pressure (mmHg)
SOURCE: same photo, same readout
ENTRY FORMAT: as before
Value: 147 mmHg
